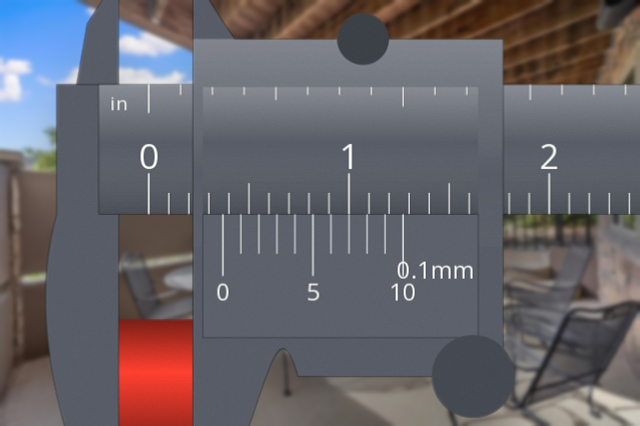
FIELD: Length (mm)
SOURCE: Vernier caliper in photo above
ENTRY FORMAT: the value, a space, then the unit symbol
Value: 3.7 mm
